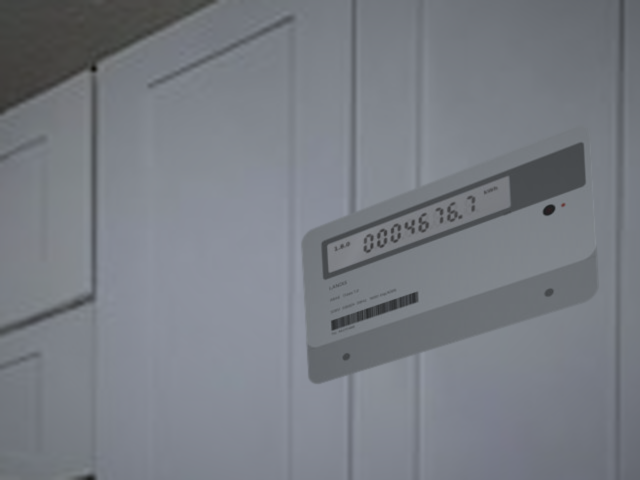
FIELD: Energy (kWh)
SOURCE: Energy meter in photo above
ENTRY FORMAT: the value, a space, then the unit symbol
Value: 4676.7 kWh
